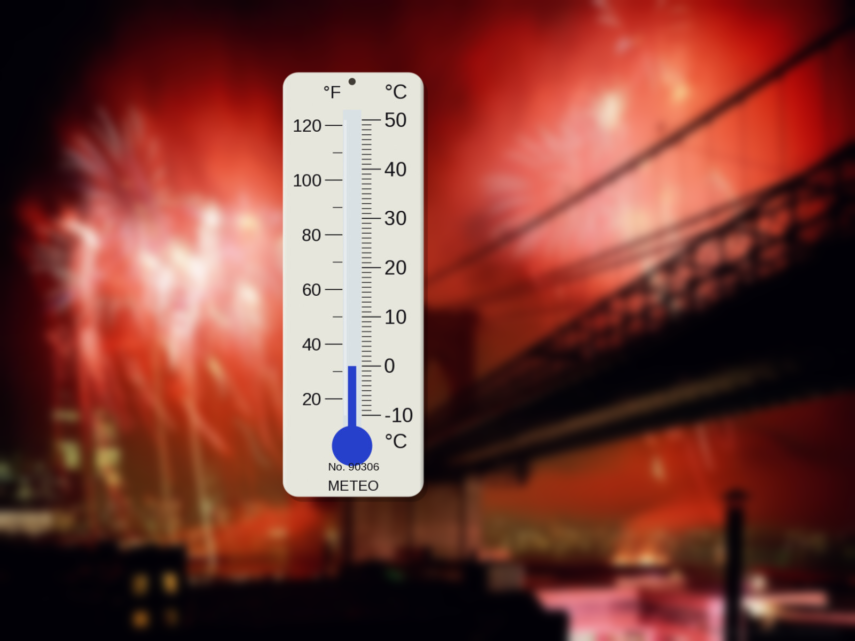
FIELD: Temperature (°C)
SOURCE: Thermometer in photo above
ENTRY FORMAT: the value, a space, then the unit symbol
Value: 0 °C
